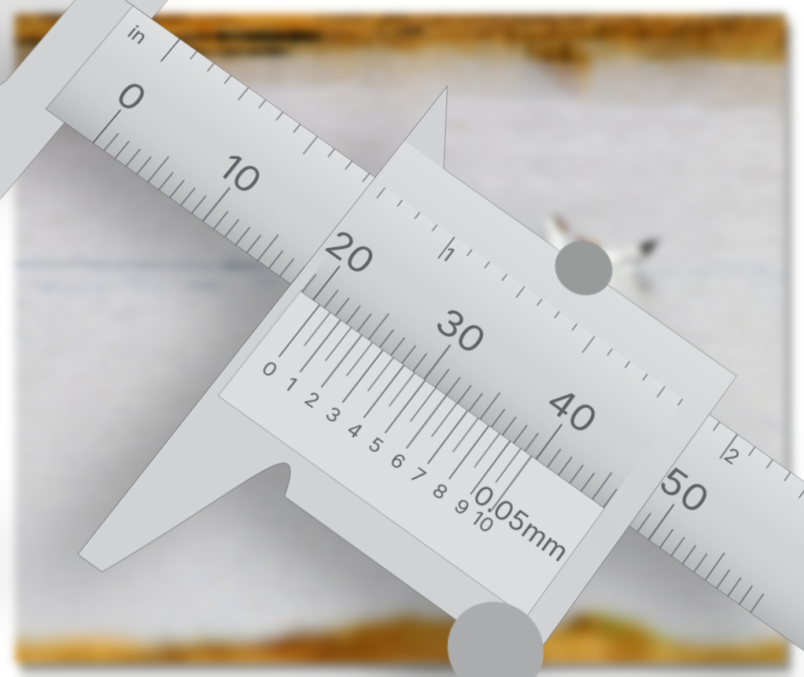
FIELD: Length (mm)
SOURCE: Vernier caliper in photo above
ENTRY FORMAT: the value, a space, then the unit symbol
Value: 20.6 mm
